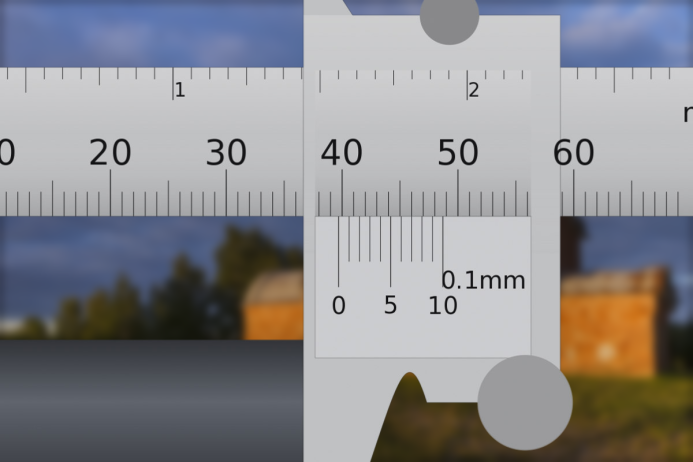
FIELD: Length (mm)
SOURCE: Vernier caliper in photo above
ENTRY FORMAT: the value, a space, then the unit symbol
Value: 39.7 mm
